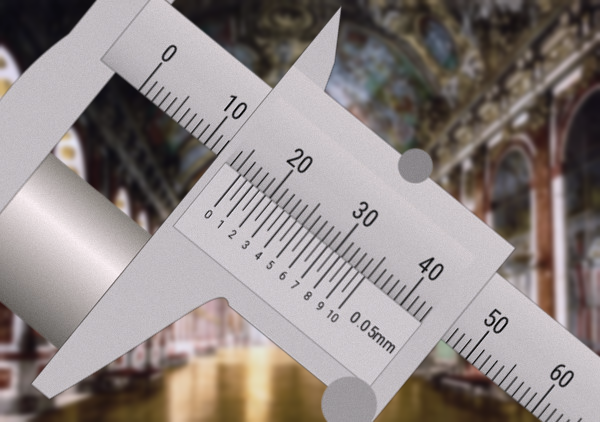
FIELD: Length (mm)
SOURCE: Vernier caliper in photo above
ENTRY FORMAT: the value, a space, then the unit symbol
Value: 15.6 mm
